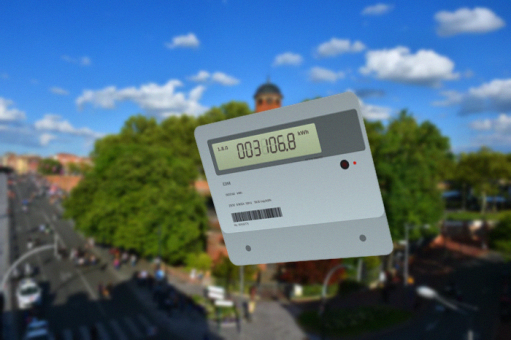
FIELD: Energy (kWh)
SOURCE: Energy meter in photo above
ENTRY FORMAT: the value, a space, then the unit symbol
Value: 3106.8 kWh
